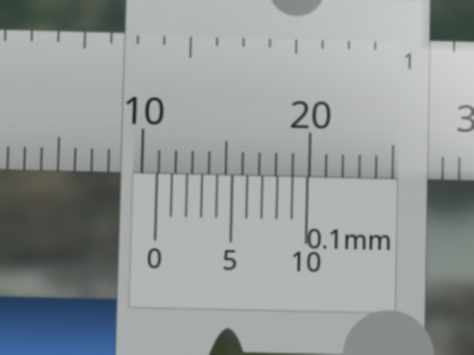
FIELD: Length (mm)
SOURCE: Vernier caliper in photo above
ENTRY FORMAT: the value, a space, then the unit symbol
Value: 10.9 mm
